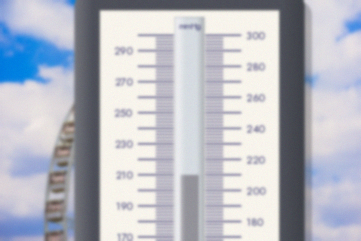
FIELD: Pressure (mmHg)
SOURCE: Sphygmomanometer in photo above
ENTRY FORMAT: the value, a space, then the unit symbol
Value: 210 mmHg
